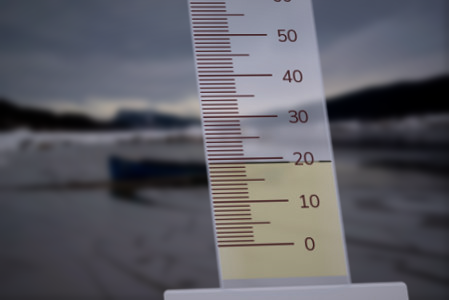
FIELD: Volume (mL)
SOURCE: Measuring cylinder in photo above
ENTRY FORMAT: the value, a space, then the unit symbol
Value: 19 mL
